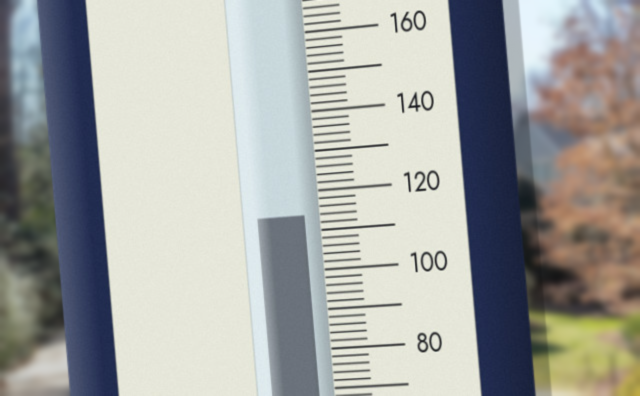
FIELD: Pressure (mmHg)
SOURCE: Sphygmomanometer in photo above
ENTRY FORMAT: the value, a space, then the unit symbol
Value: 114 mmHg
